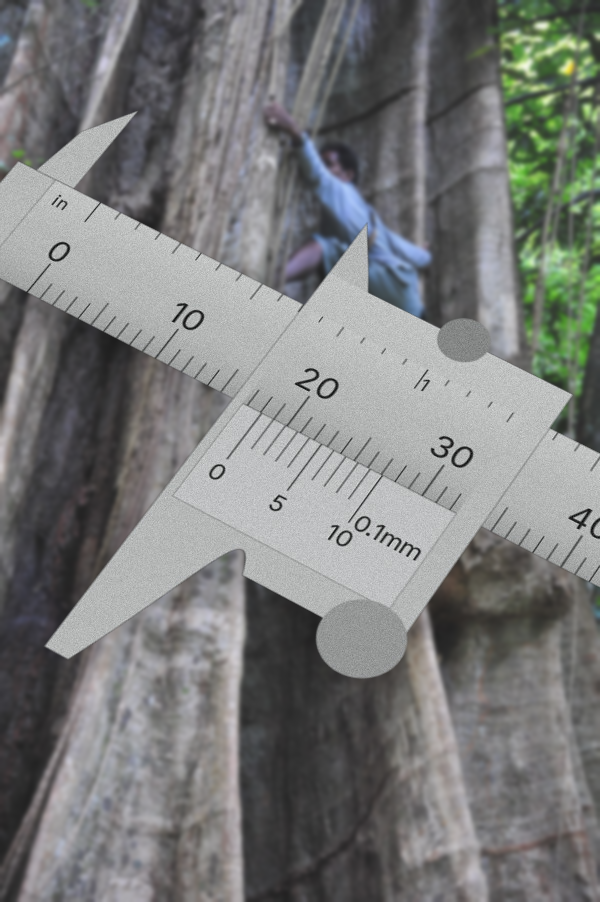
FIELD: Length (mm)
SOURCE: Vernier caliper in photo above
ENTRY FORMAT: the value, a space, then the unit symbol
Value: 18.1 mm
